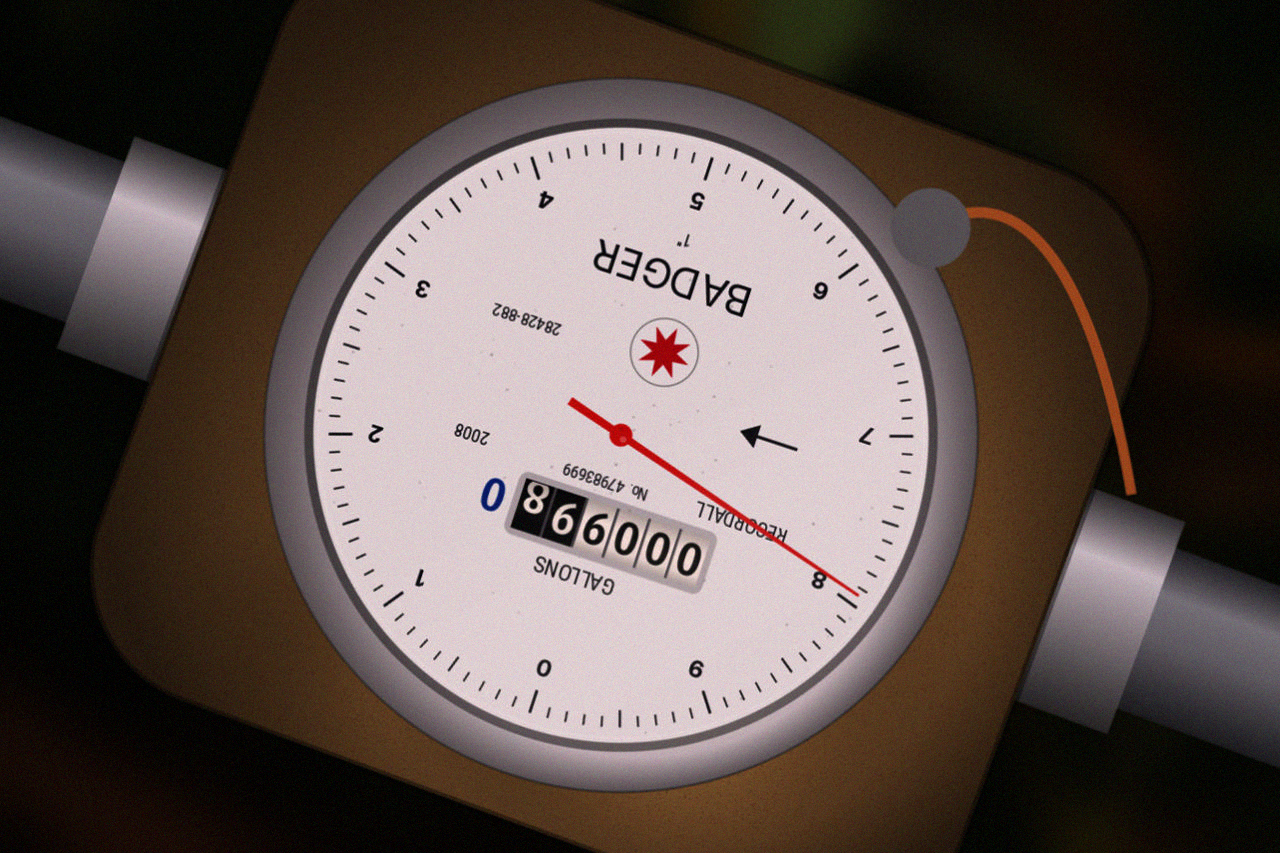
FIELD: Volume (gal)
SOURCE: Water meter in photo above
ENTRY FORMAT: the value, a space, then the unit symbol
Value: 9977.9 gal
